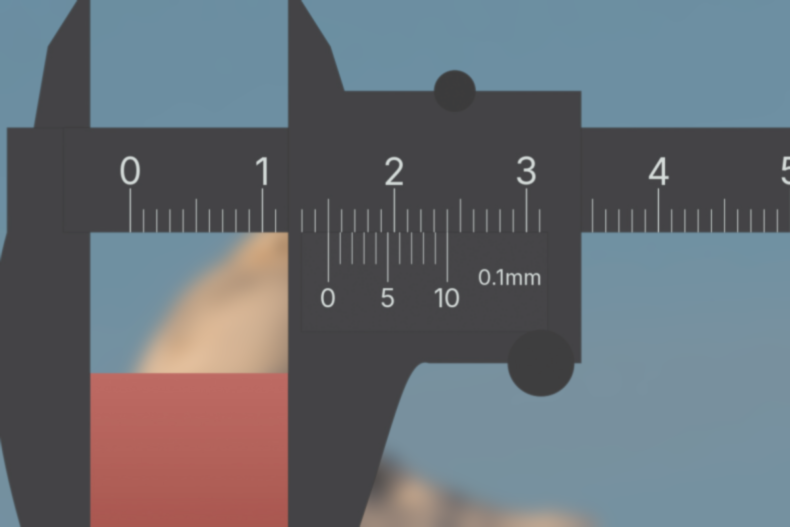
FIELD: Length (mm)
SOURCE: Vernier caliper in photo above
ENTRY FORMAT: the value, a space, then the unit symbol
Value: 15.0 mm
